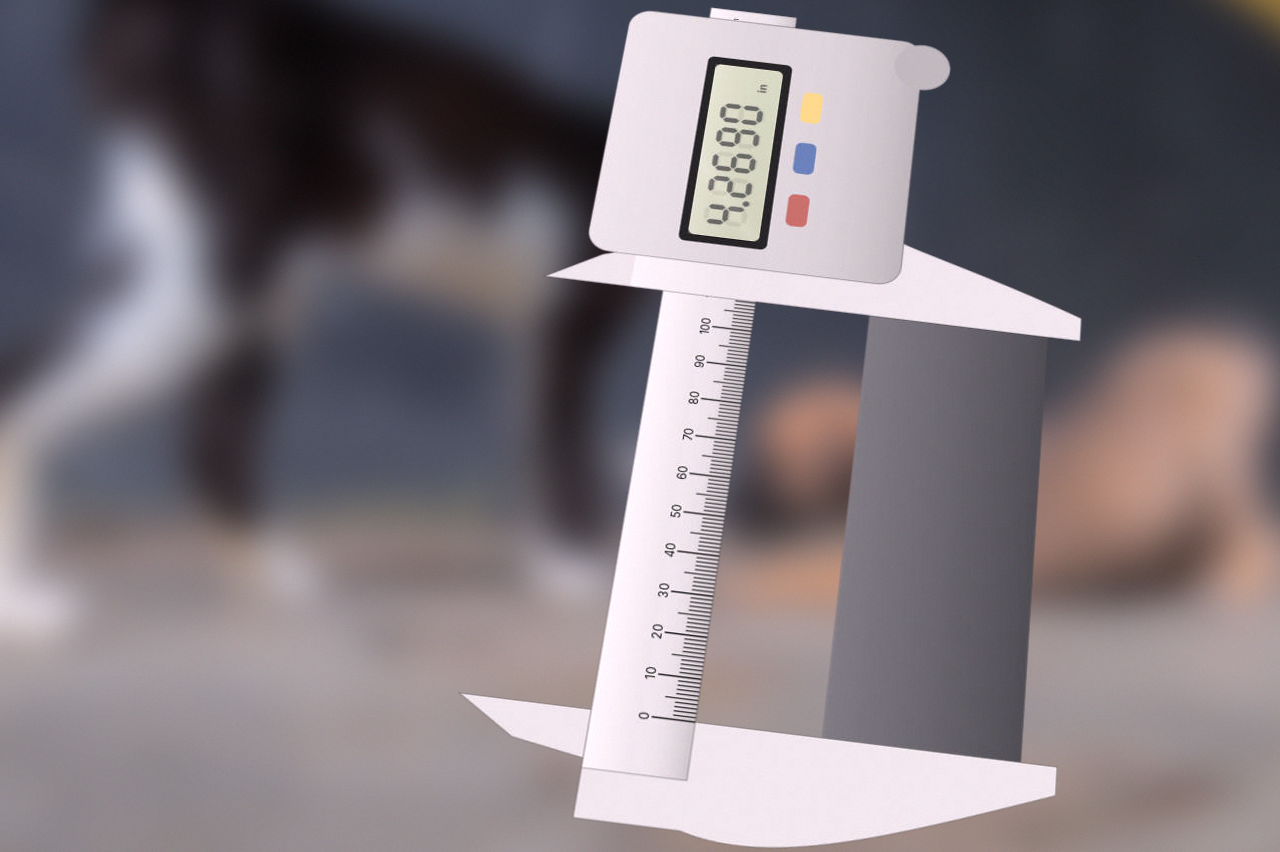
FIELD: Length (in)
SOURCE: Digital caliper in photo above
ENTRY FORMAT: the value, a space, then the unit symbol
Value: 4.2690 in
